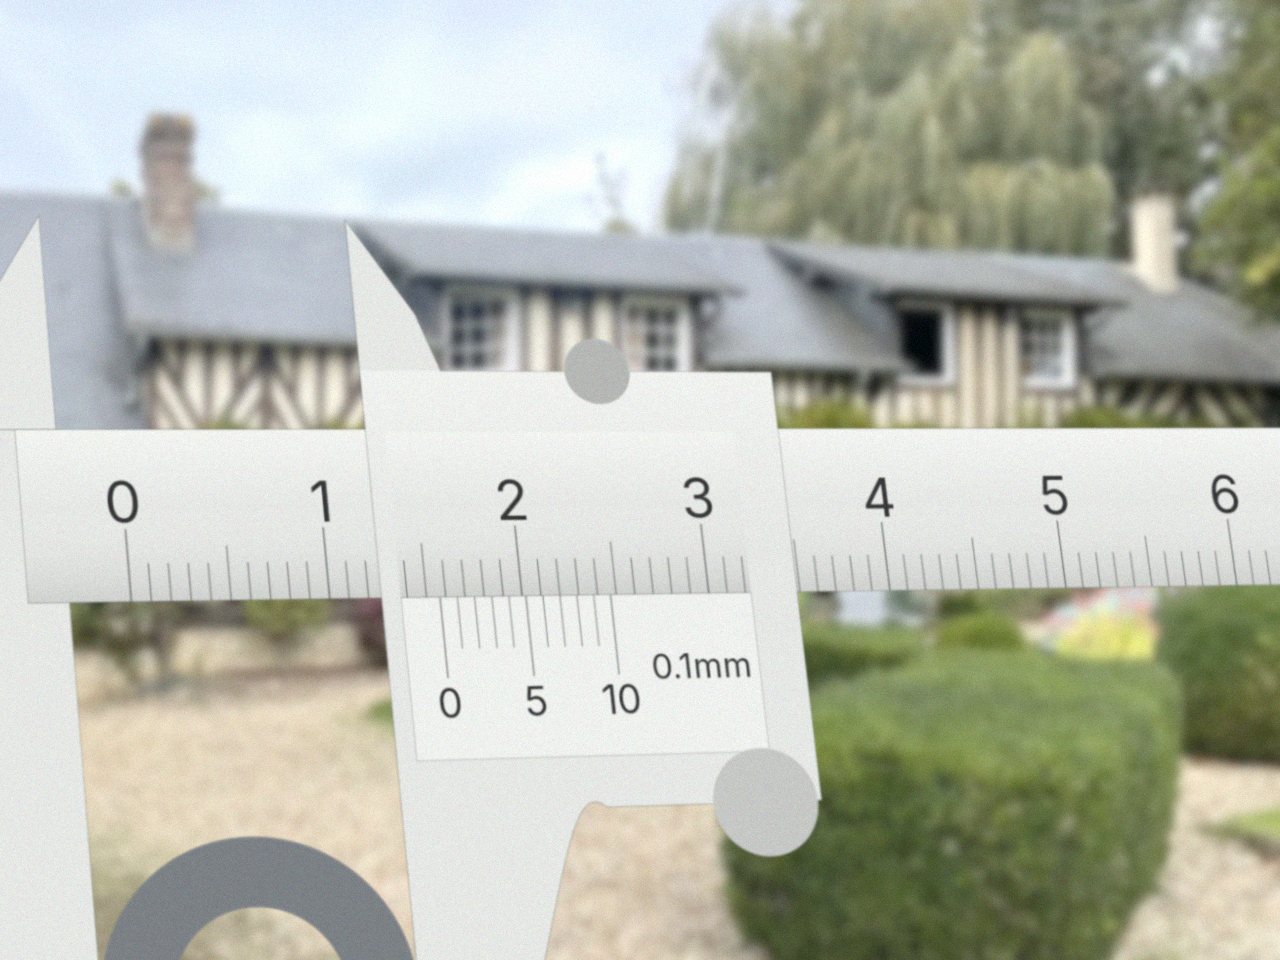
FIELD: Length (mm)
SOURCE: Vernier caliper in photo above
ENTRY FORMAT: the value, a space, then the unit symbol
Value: 15.7 mm
